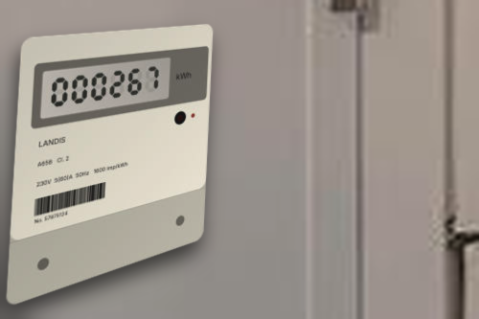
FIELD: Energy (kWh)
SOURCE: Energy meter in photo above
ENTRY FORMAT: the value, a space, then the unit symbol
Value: 267 kWh
